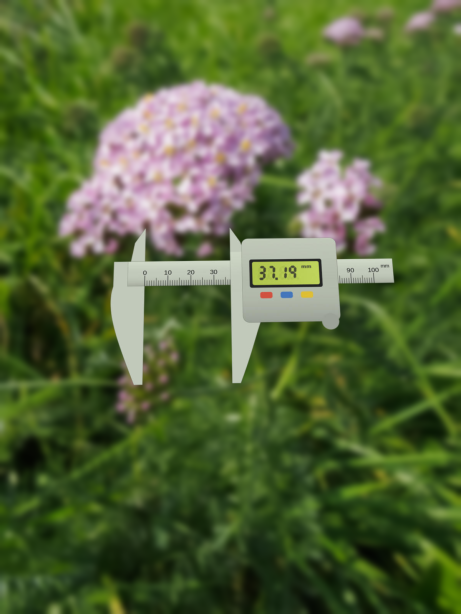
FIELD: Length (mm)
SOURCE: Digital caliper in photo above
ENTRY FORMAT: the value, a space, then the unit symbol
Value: 37.19 mm
